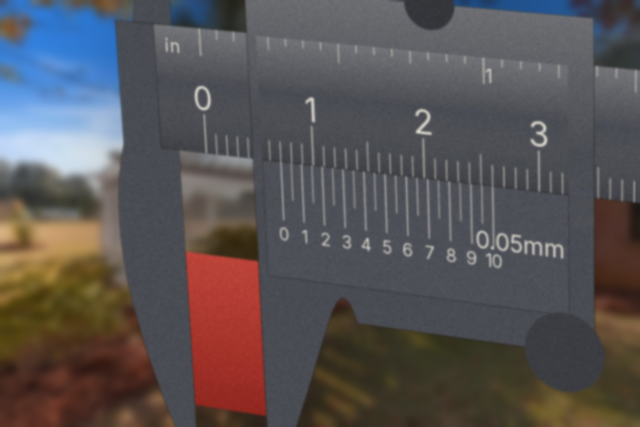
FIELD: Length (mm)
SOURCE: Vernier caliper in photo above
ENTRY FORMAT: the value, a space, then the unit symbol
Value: 7.0 mm
